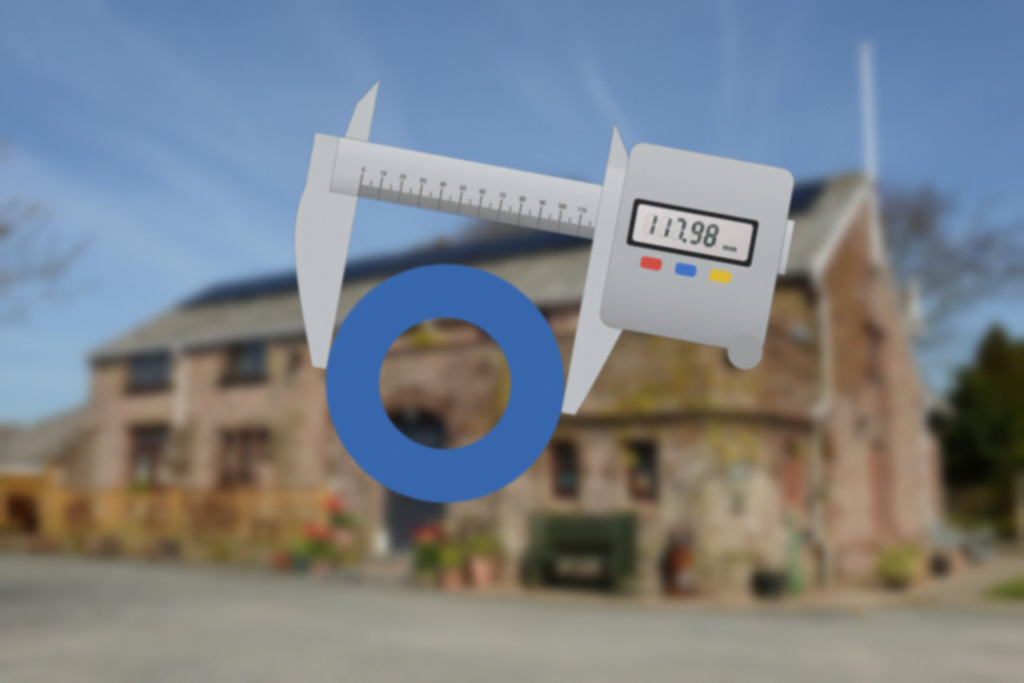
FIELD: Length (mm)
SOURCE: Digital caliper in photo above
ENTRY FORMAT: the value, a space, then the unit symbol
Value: 117.98 mm
